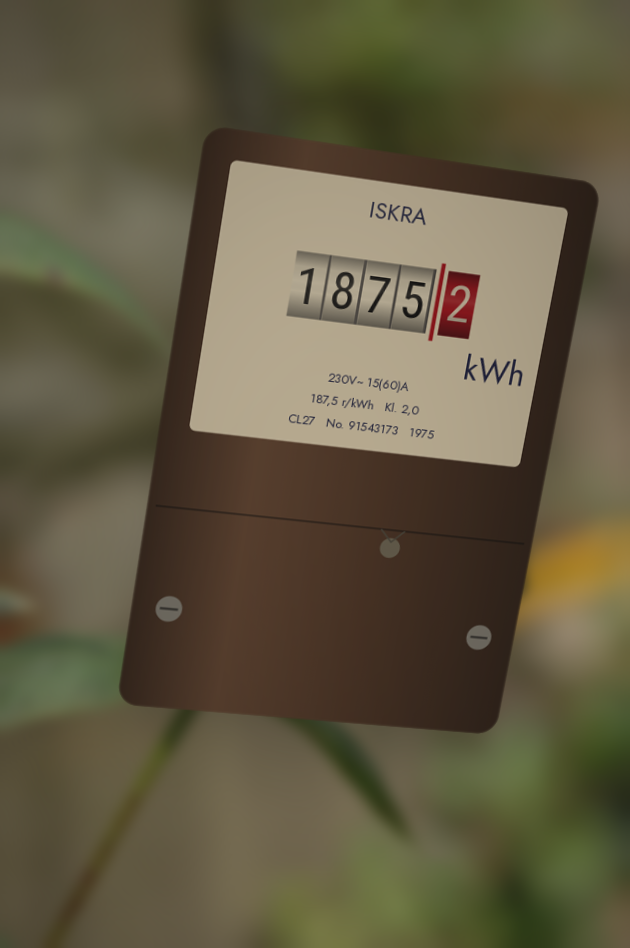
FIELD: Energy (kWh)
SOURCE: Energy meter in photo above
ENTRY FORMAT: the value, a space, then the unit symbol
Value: 1875.2 kWh
